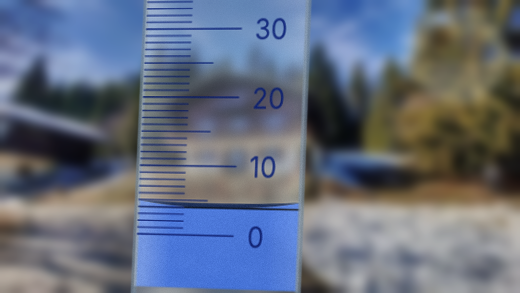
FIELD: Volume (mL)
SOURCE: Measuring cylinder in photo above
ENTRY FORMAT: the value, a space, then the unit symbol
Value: 4 mL
